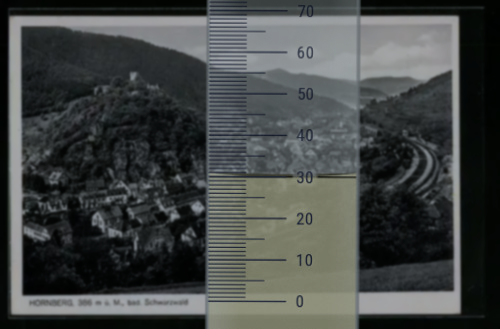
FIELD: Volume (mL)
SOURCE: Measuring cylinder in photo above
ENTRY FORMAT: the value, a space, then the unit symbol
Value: 30 mL
